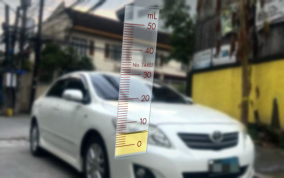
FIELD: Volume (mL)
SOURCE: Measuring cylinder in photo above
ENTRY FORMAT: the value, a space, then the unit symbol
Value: 5 mL
